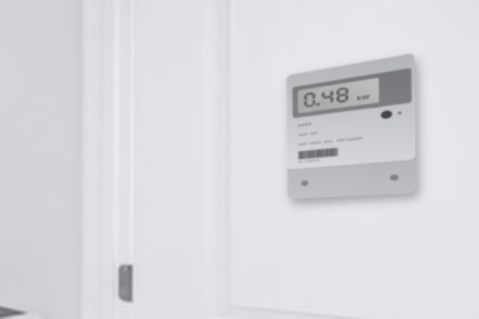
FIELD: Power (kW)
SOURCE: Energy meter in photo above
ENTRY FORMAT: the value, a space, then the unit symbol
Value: 0.48 kW
